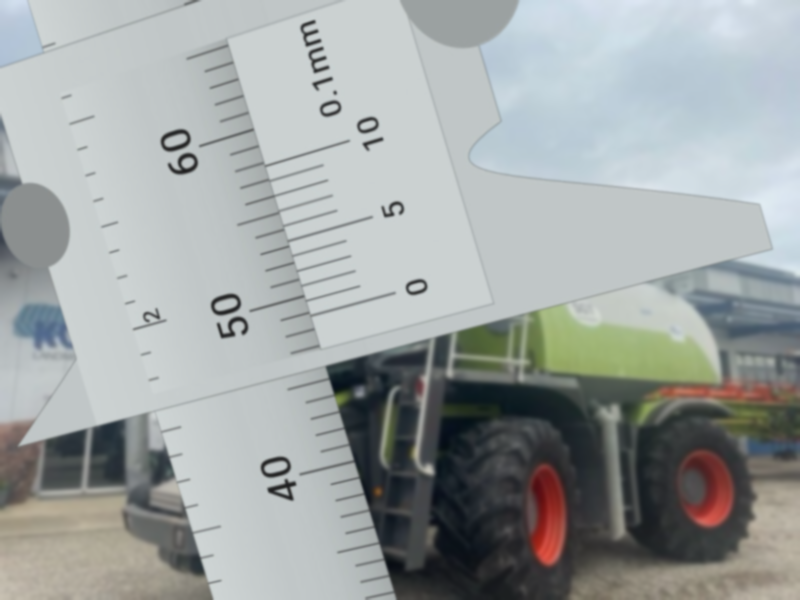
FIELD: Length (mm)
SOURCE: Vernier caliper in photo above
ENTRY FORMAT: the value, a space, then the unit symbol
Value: 48.8 mm
